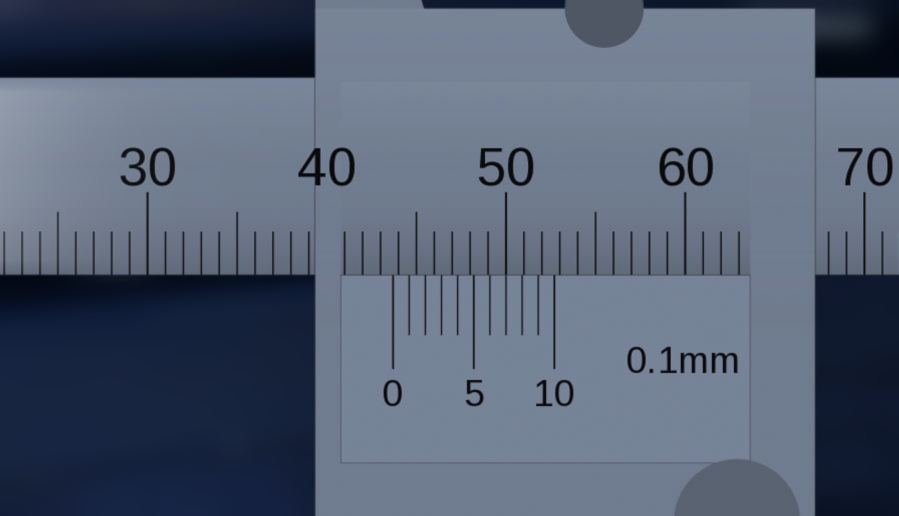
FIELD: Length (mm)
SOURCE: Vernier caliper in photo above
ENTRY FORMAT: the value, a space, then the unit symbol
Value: 43.7 mm
